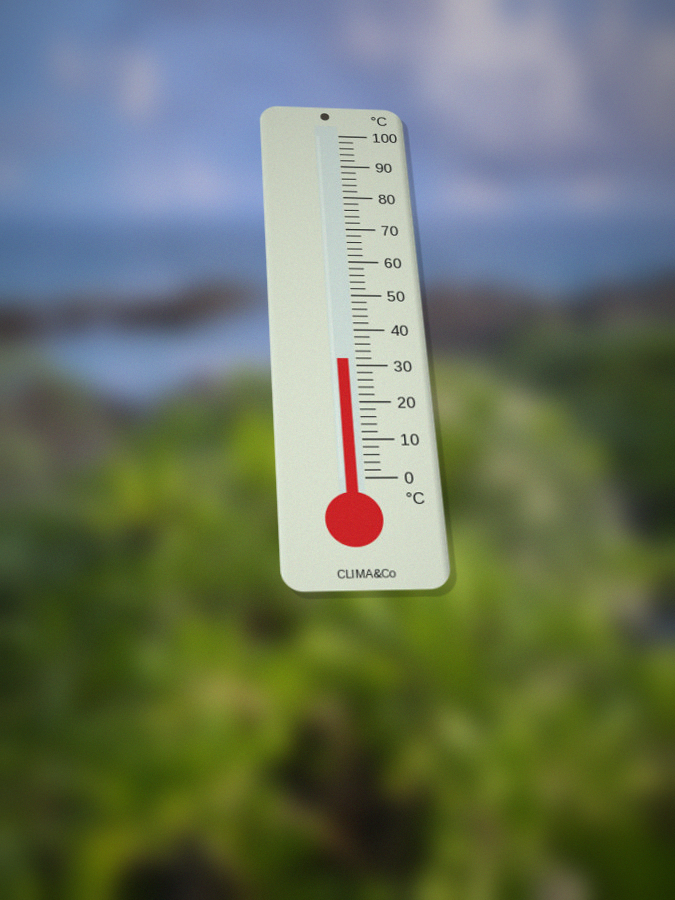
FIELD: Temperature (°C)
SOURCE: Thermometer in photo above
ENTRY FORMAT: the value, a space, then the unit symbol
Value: 32 °C
